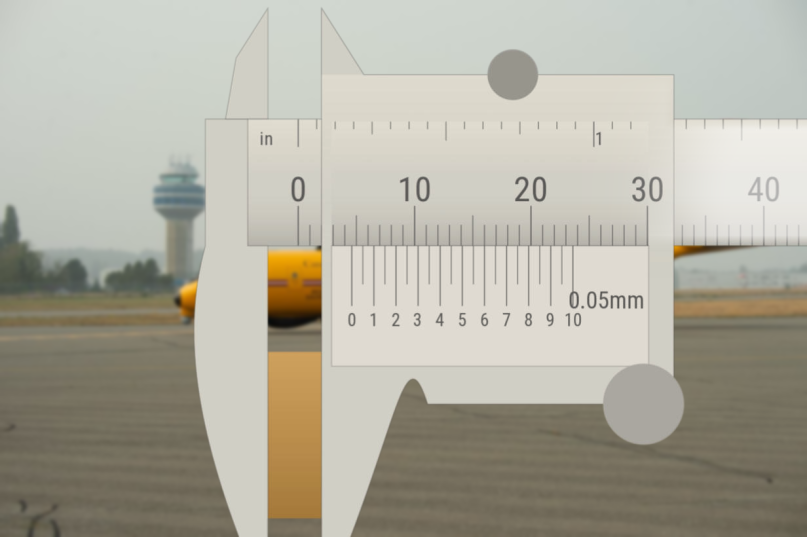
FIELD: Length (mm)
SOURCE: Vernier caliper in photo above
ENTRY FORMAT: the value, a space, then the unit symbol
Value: 4.6 mm
